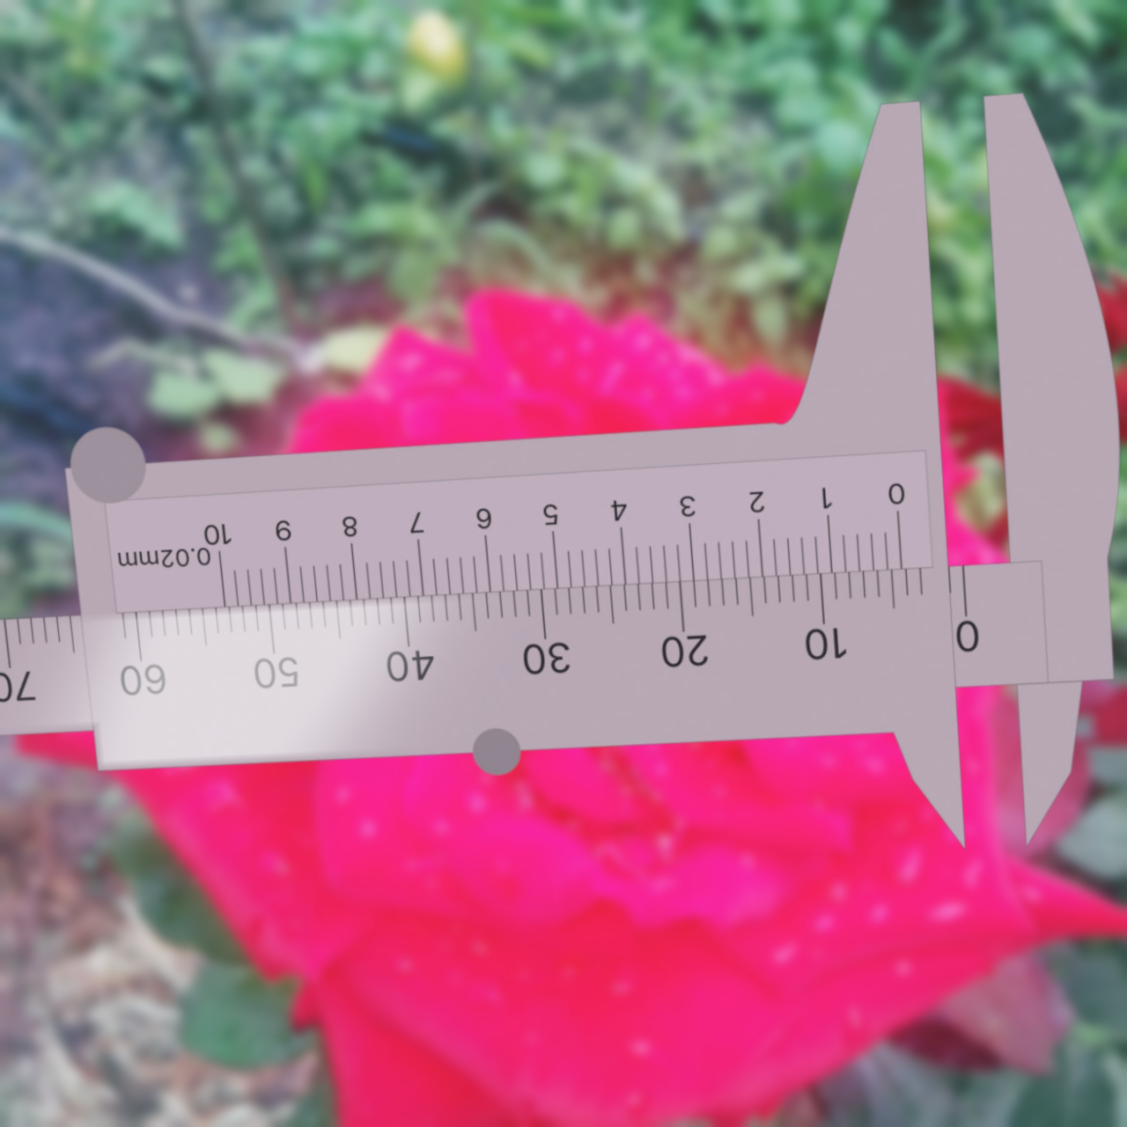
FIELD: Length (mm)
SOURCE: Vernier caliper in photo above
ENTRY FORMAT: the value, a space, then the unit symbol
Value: 4.3 mm
